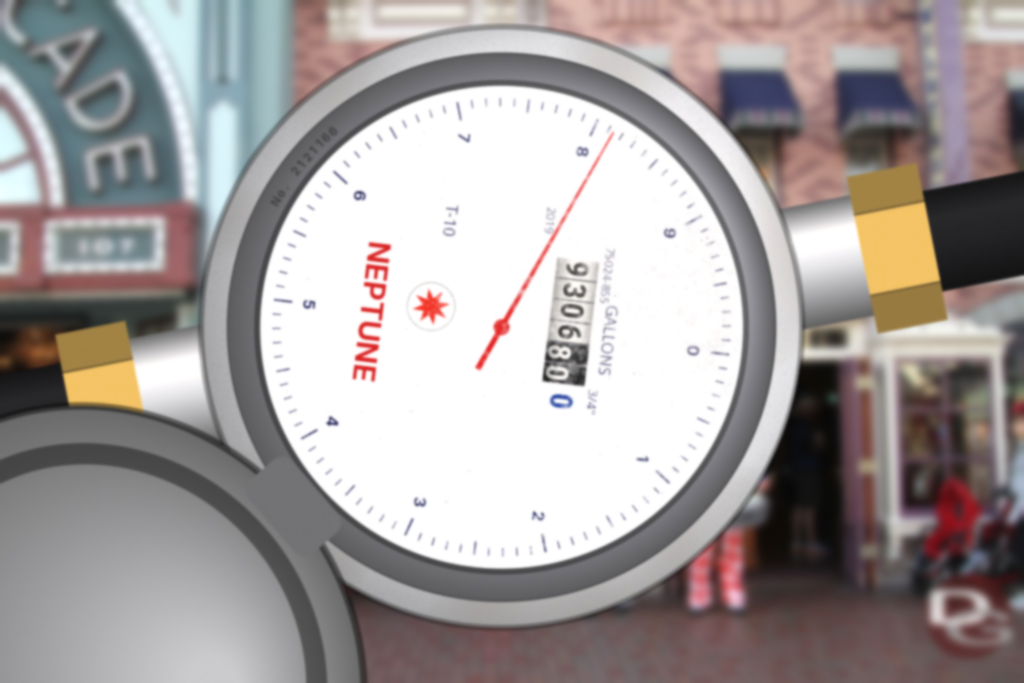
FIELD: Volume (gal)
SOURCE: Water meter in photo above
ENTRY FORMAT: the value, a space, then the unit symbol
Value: 9306798.1 gal
